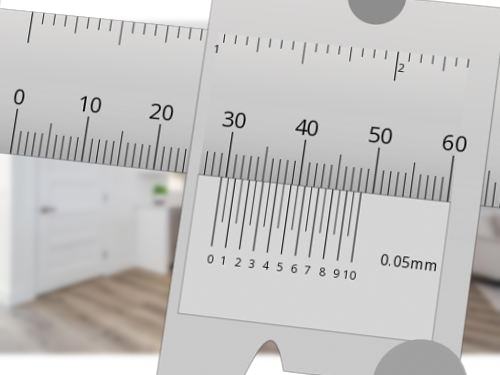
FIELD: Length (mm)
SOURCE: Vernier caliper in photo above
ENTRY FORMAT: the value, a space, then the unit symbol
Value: 29.4 mm
